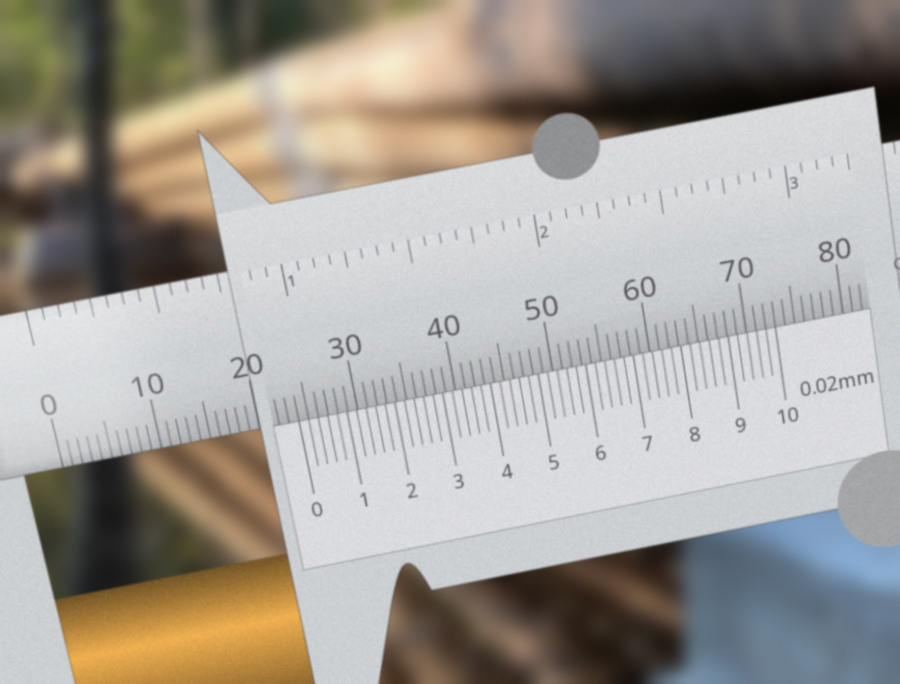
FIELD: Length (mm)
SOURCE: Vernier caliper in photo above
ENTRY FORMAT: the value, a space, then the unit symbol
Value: 24.0 mm
